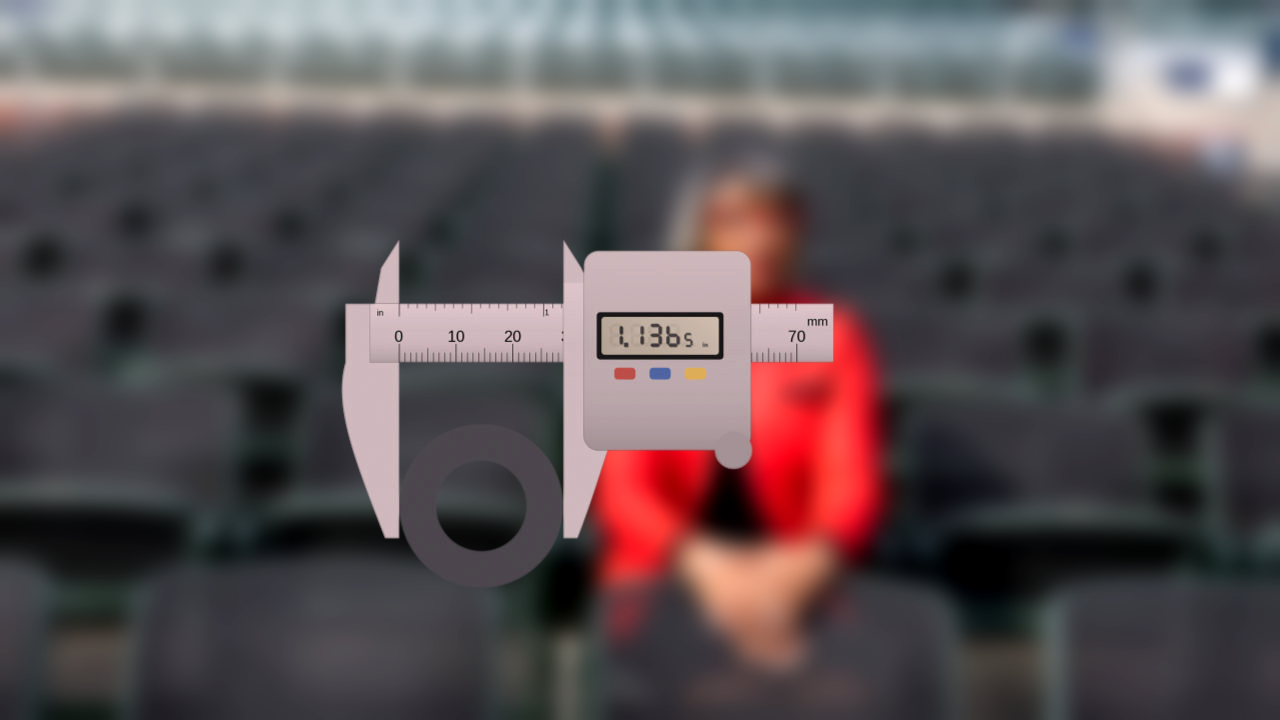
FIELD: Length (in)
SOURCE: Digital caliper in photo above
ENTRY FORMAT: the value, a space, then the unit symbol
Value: 1.1365 in
